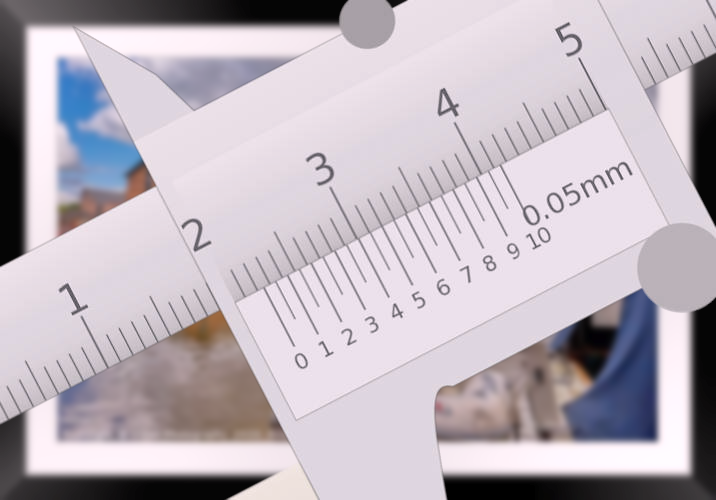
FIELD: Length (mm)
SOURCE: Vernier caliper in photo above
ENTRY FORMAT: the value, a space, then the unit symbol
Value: 22.5 mm
